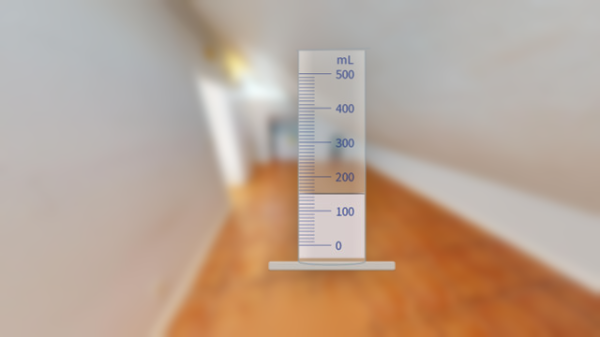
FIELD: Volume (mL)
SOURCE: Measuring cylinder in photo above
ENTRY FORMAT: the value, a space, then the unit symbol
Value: 150 mL
